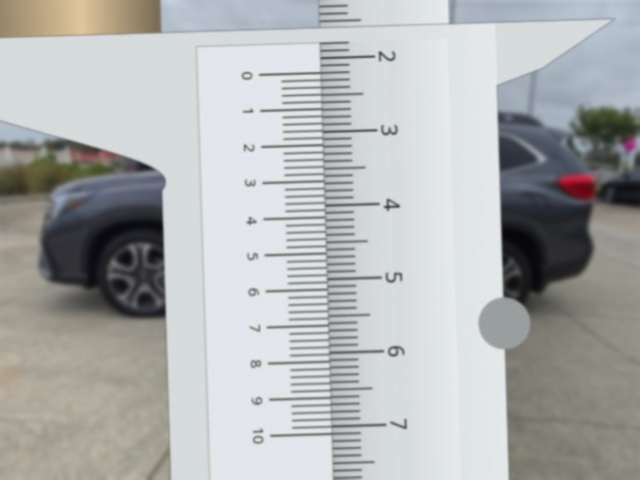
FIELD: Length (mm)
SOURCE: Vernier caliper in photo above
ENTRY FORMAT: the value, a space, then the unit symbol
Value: 22.0 mm
